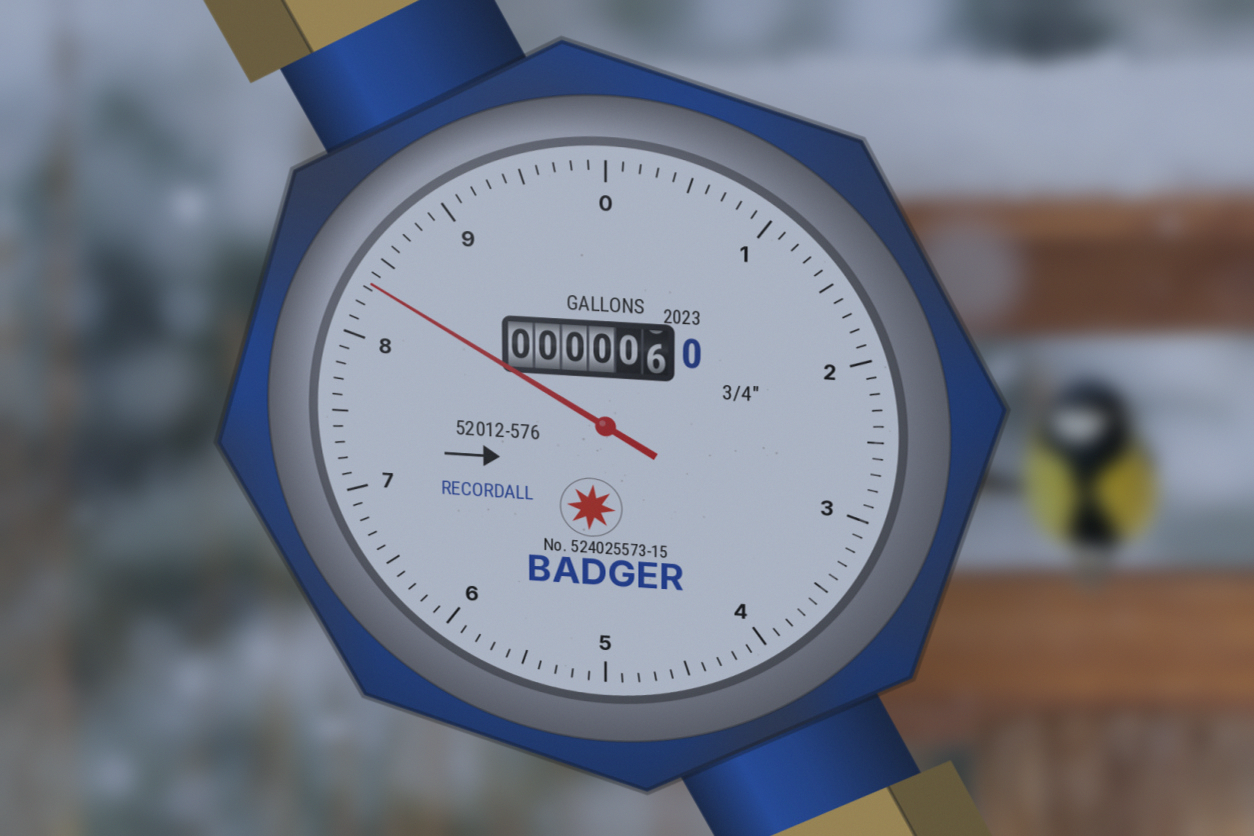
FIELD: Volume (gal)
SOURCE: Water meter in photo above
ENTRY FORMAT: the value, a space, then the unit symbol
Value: 58.3 gal
